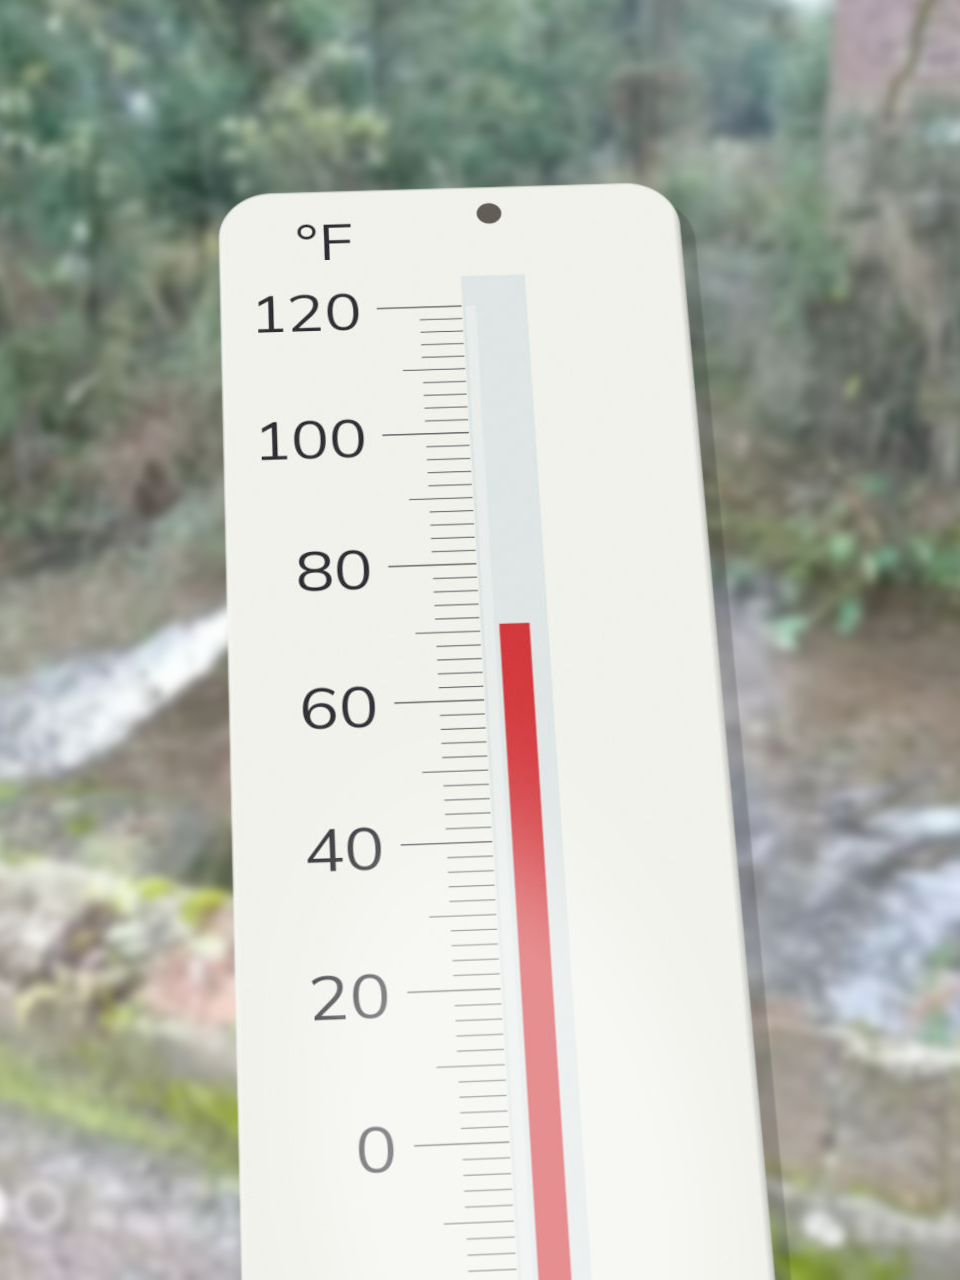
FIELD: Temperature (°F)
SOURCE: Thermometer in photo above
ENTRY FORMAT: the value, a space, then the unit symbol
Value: 71 °F
